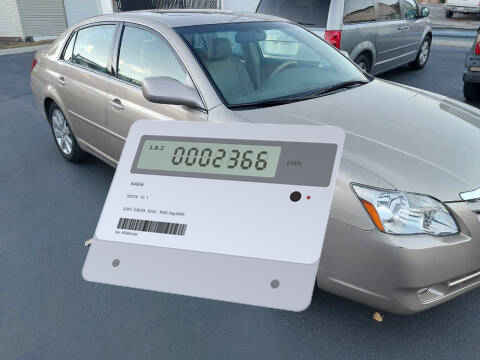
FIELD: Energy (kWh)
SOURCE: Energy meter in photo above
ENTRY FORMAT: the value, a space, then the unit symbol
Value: 2366 kWh
